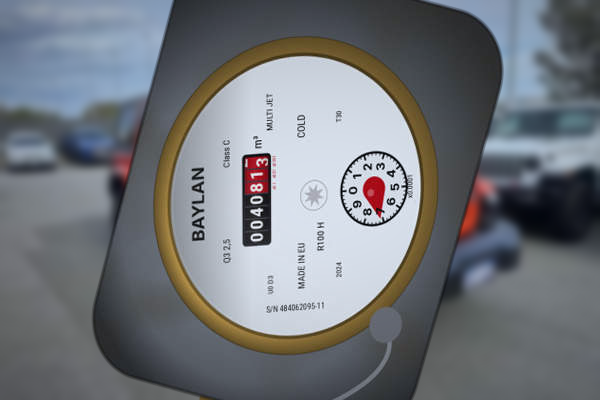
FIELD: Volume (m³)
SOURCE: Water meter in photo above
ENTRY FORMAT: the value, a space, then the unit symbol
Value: 40.8127 m³
